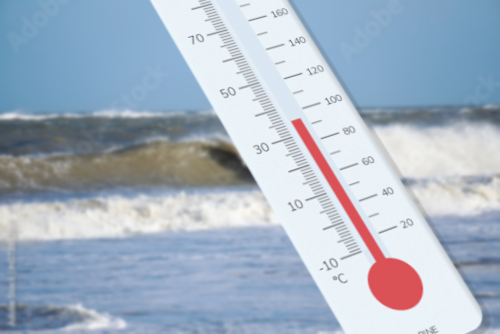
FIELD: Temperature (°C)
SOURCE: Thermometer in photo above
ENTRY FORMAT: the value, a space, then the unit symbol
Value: 35 °C
